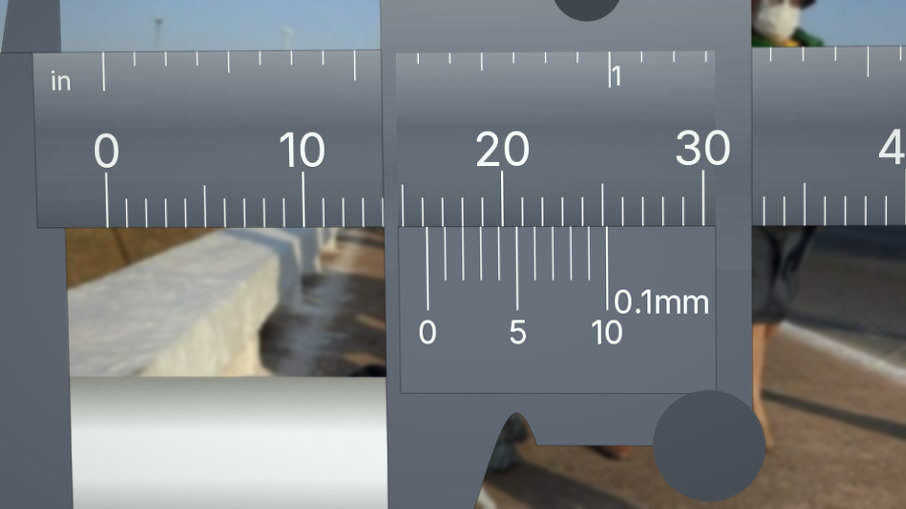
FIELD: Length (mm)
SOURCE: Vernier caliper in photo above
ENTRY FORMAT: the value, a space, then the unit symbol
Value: 16.2 mm
